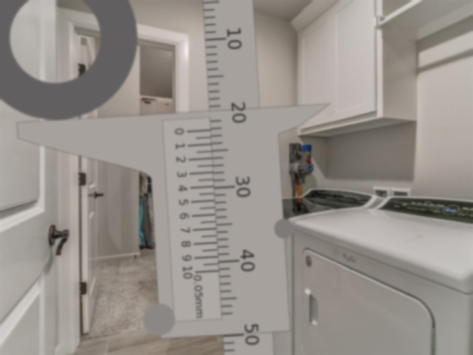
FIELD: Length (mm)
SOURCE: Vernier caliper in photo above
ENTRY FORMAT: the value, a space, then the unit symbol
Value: 22.2 mm
